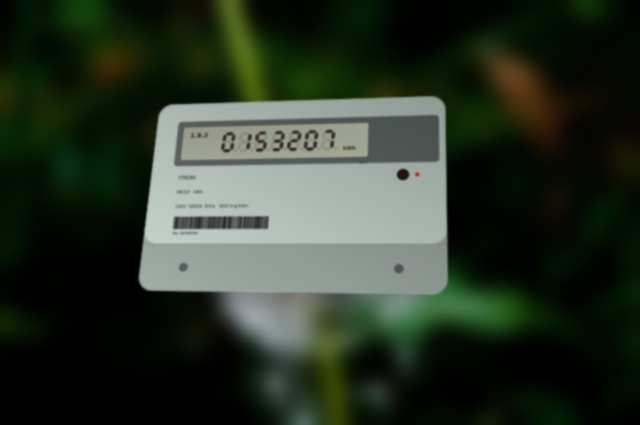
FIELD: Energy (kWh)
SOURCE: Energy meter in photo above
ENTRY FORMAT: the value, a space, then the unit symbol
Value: 153207 kWh
